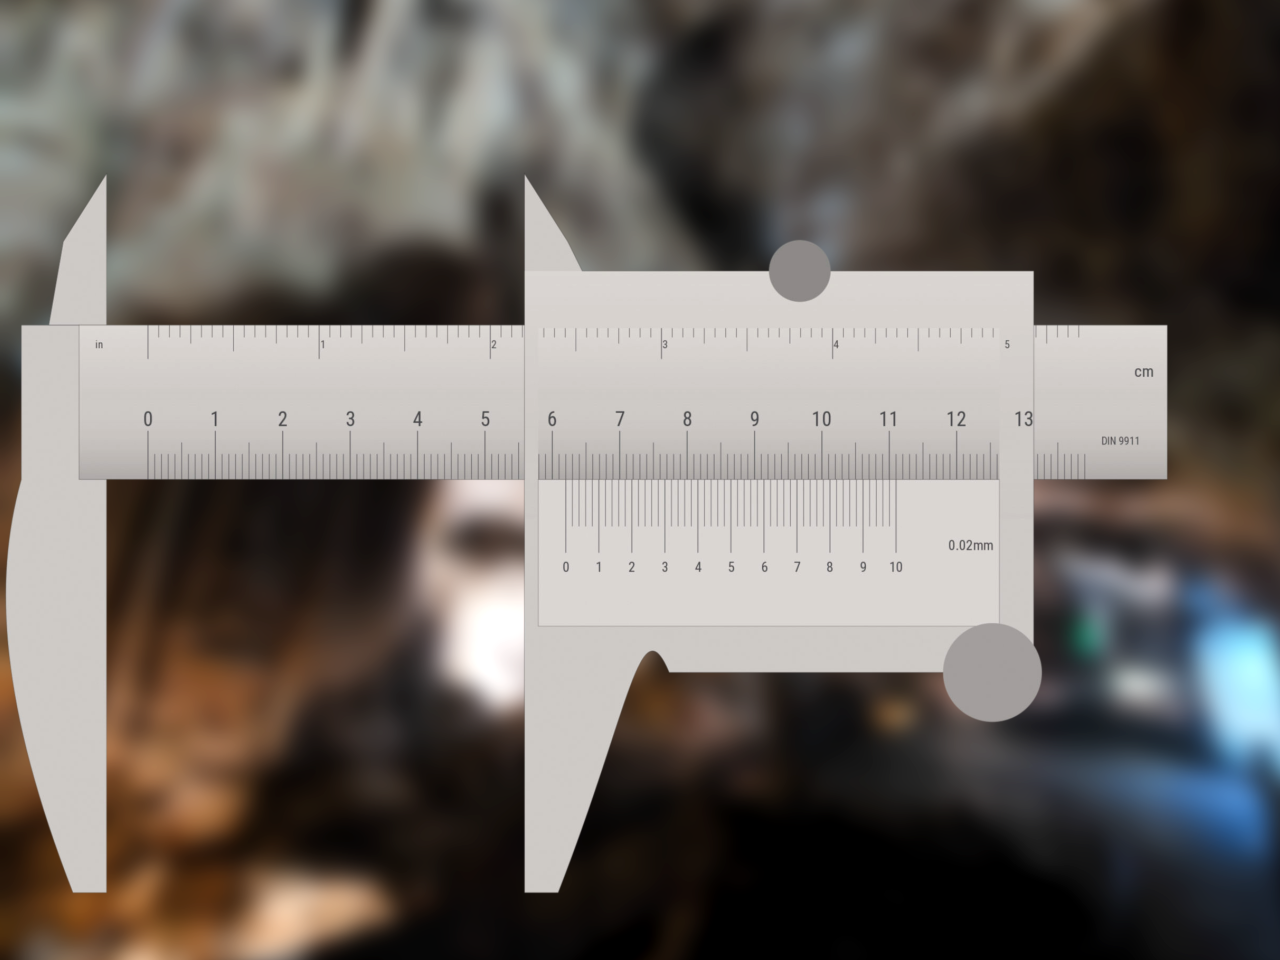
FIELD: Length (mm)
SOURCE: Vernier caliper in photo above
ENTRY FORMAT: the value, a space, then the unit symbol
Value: 62.0 mm
